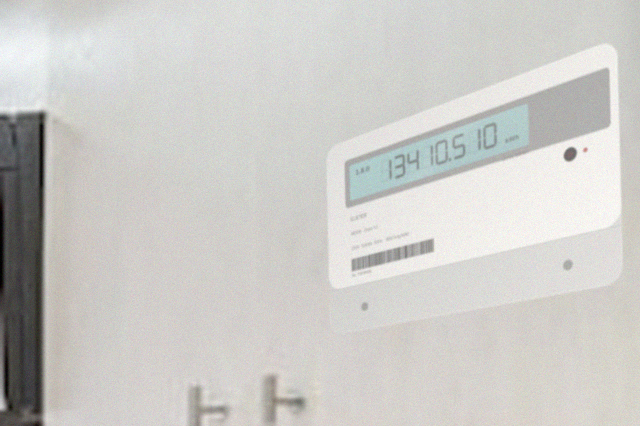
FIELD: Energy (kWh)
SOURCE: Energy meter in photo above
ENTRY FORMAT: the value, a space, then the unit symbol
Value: 13410.510 kWh
